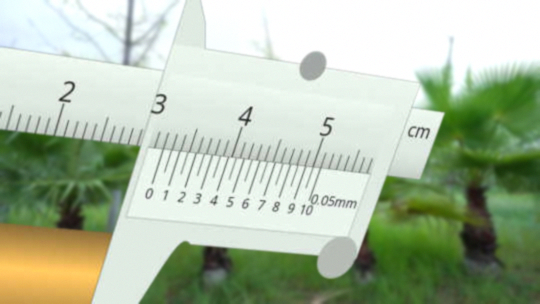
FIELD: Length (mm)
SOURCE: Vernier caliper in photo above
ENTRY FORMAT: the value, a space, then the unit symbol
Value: 32.0 mm
